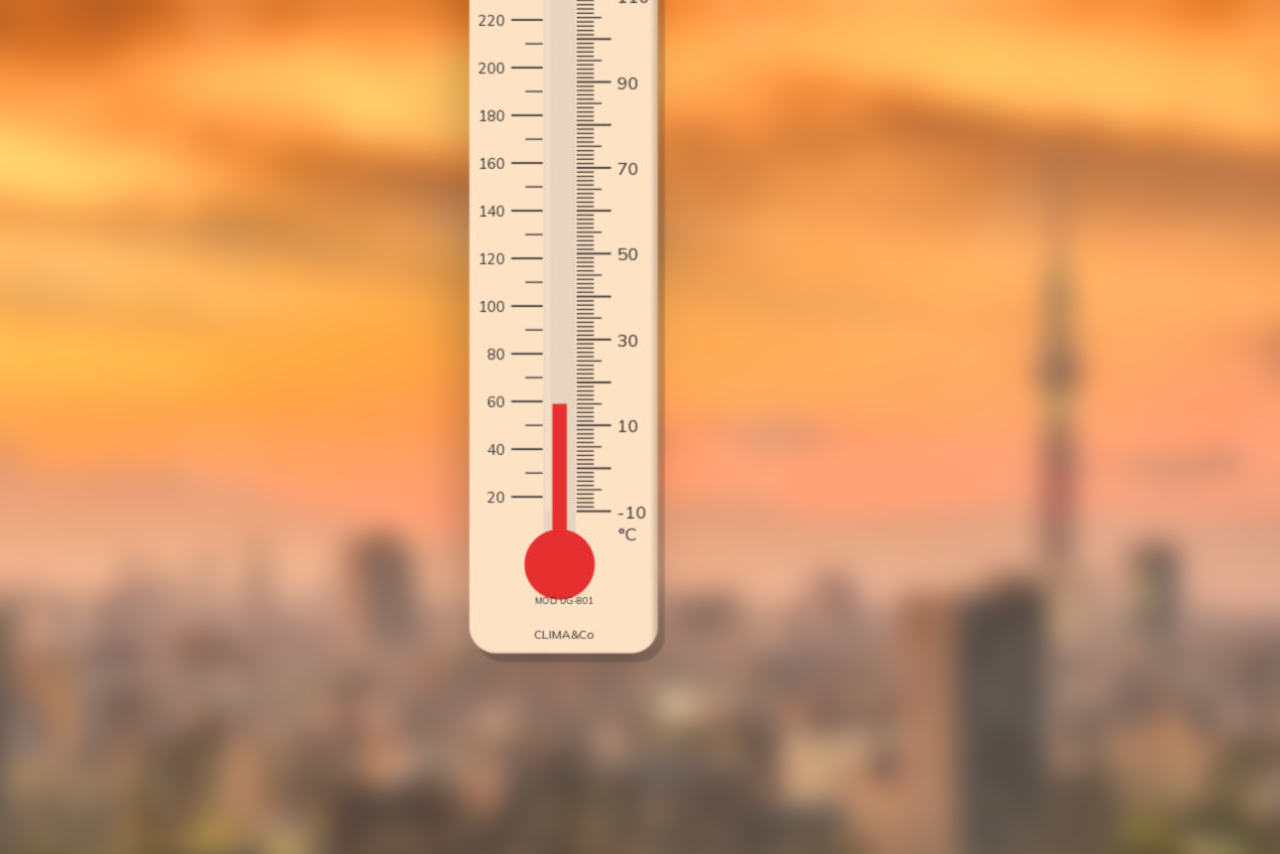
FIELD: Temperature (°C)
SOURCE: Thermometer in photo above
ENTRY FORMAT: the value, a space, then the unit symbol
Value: 15 °C
